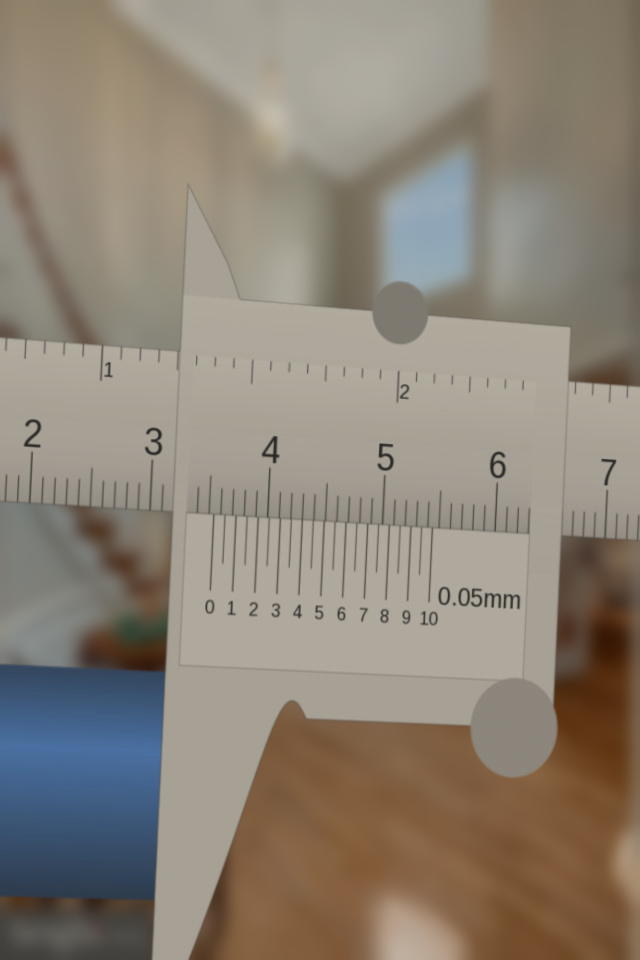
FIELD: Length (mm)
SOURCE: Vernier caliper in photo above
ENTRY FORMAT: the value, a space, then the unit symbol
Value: 35.4 mm
